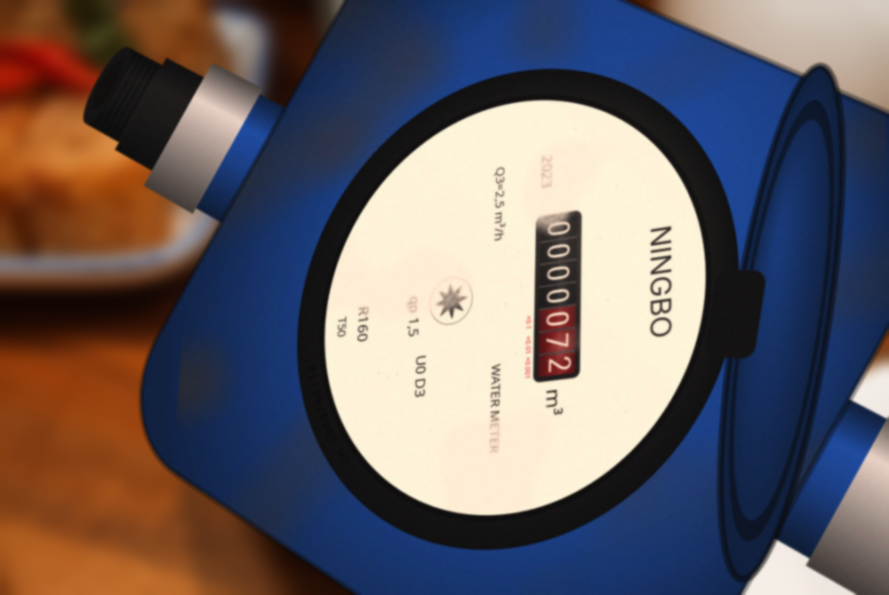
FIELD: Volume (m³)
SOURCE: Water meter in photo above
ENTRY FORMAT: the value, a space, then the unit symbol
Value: 0.072 m³
